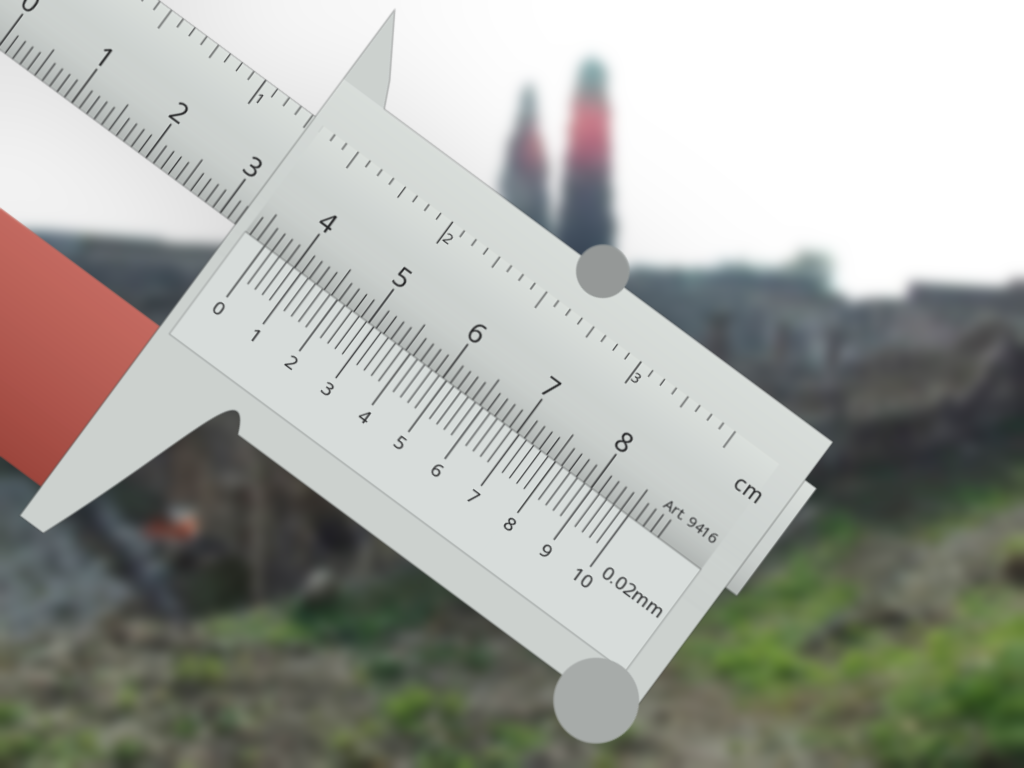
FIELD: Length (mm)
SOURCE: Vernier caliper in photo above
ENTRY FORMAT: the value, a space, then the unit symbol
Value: 36.0 mm
